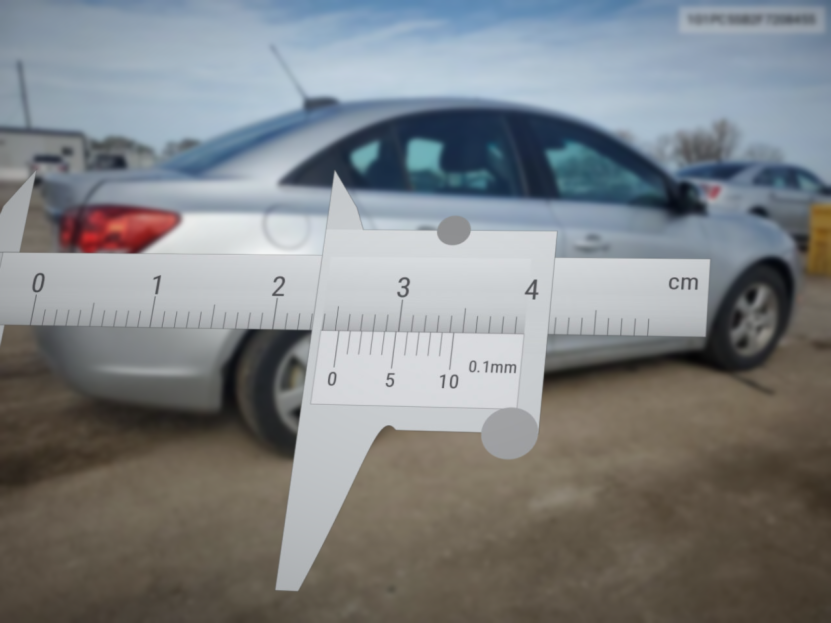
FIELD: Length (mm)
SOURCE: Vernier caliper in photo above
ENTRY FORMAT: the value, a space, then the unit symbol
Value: 25.3 mm
